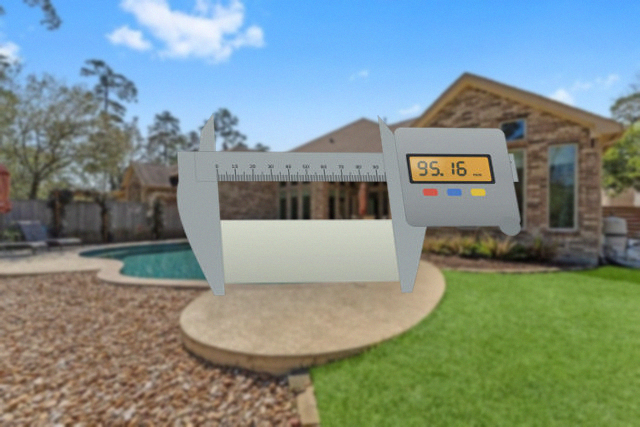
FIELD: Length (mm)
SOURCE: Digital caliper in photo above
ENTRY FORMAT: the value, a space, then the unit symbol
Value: 95.16 mm
